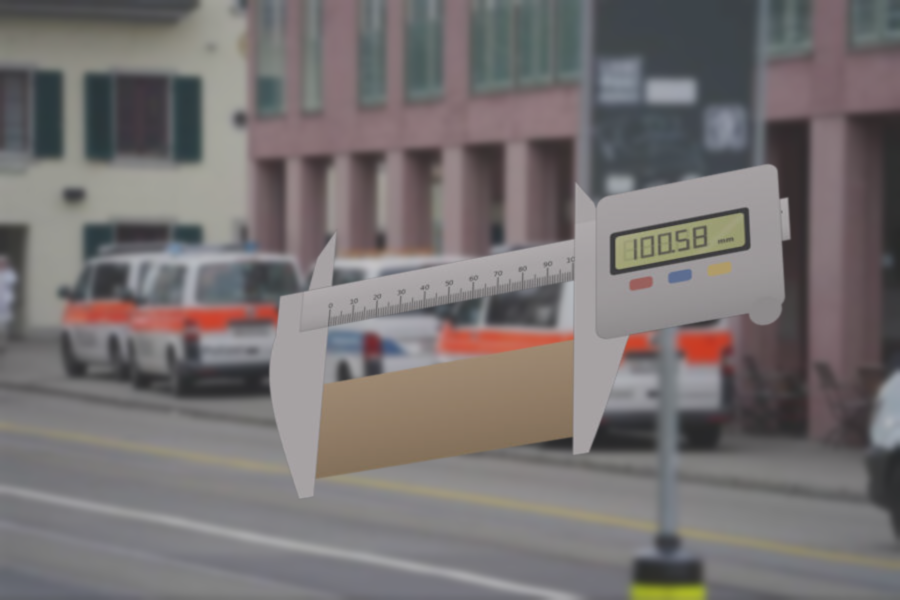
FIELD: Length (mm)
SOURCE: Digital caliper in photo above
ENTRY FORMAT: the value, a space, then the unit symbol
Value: 100.58 mm
